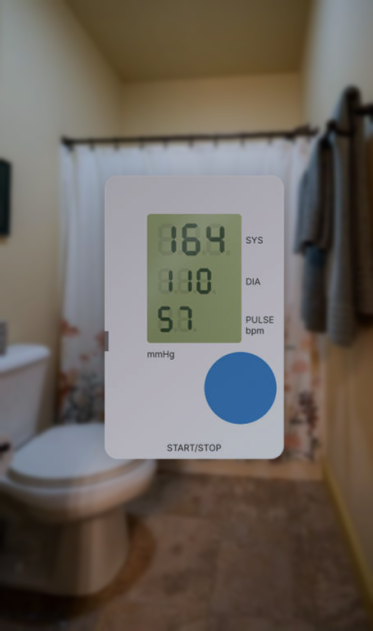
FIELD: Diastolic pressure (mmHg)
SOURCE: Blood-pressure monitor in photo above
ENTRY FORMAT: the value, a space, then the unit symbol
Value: 110 mmHg
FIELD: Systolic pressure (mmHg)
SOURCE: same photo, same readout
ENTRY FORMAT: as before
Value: 164 mmHg
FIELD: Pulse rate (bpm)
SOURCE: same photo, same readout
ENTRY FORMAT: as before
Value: 57 bpm
